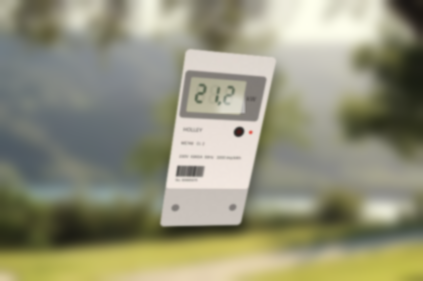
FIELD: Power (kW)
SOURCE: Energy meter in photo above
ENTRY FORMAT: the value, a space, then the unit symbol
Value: 21.2 kW
